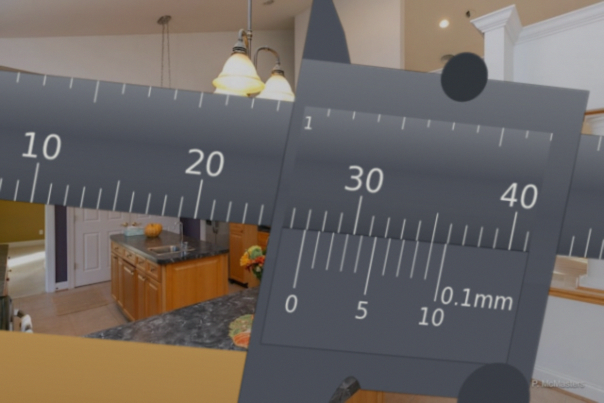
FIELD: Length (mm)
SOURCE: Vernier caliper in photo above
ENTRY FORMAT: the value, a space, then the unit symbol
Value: 26.9 mm
